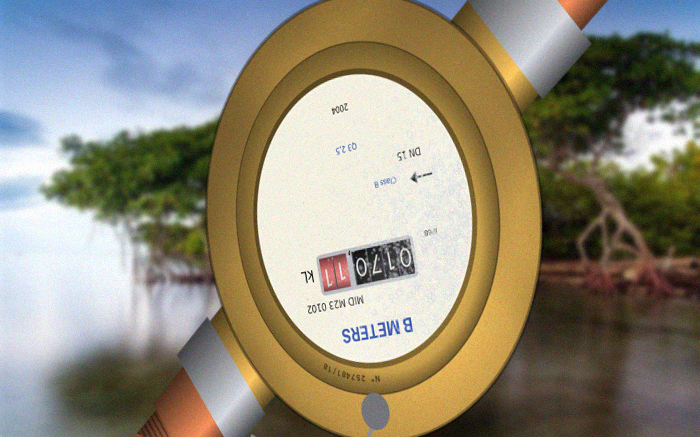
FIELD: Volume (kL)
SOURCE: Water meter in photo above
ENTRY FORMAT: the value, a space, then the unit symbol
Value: 170.11 kL
